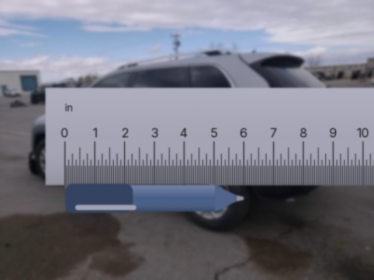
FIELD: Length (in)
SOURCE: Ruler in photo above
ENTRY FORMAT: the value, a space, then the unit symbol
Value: 6 in
